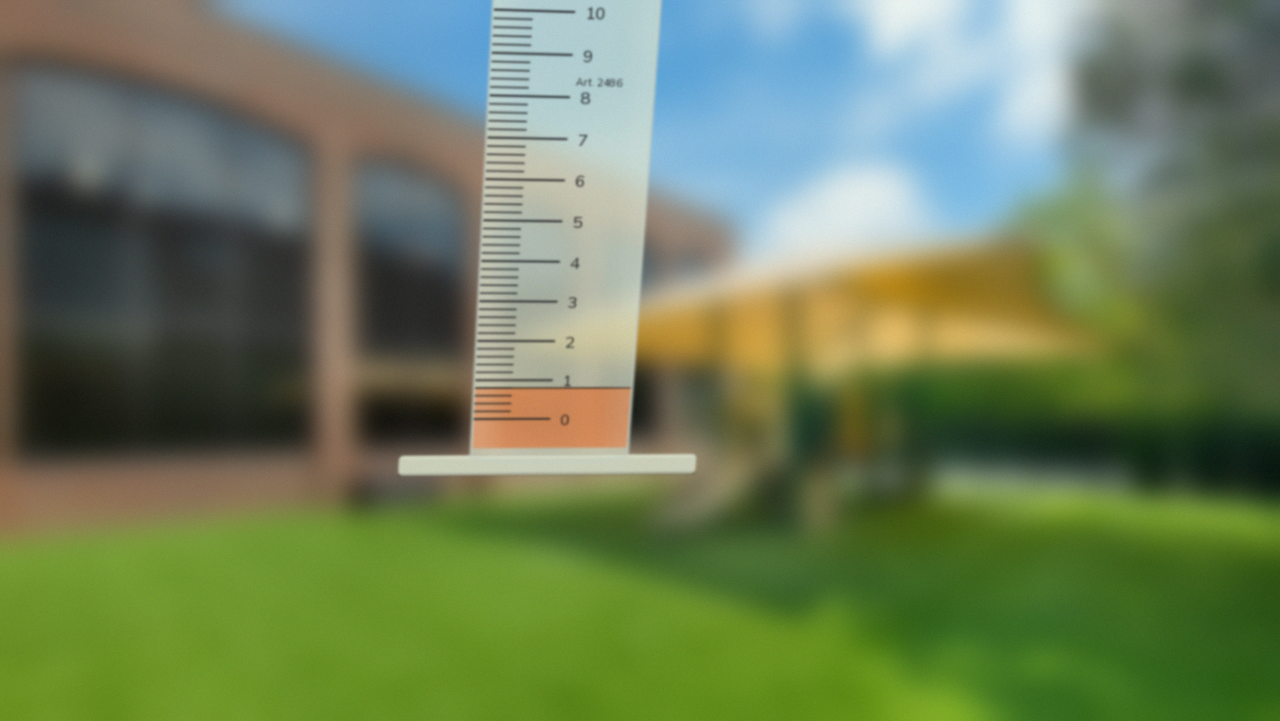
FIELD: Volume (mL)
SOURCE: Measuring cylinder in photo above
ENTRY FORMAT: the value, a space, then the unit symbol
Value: 0.8 mL
